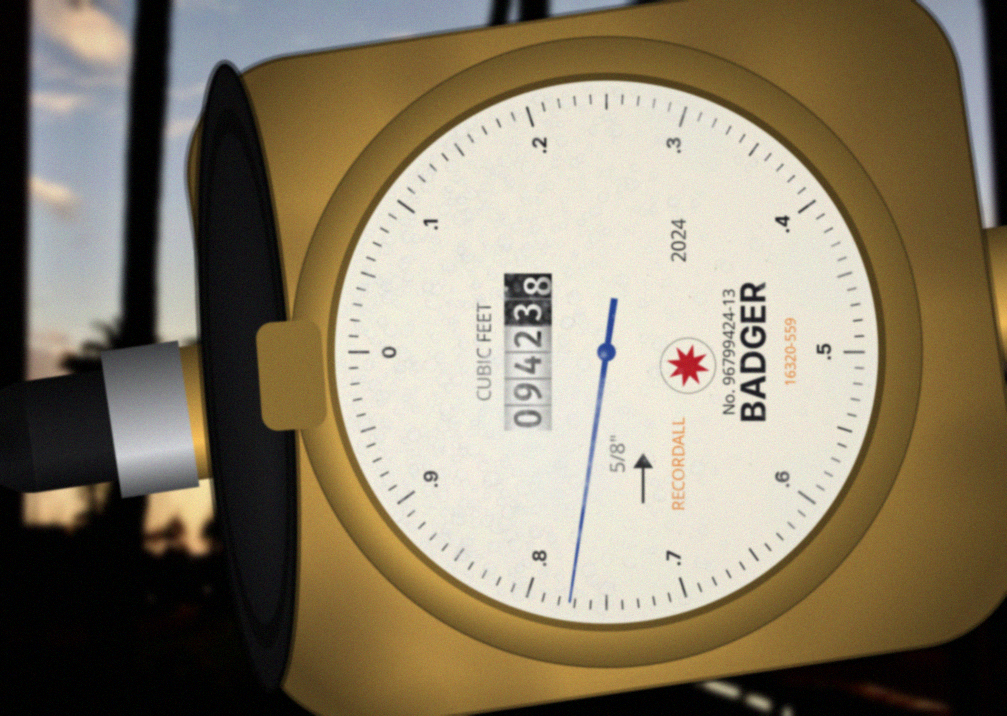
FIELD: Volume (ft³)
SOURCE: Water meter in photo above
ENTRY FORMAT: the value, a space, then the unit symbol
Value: 94237.77 ft³
